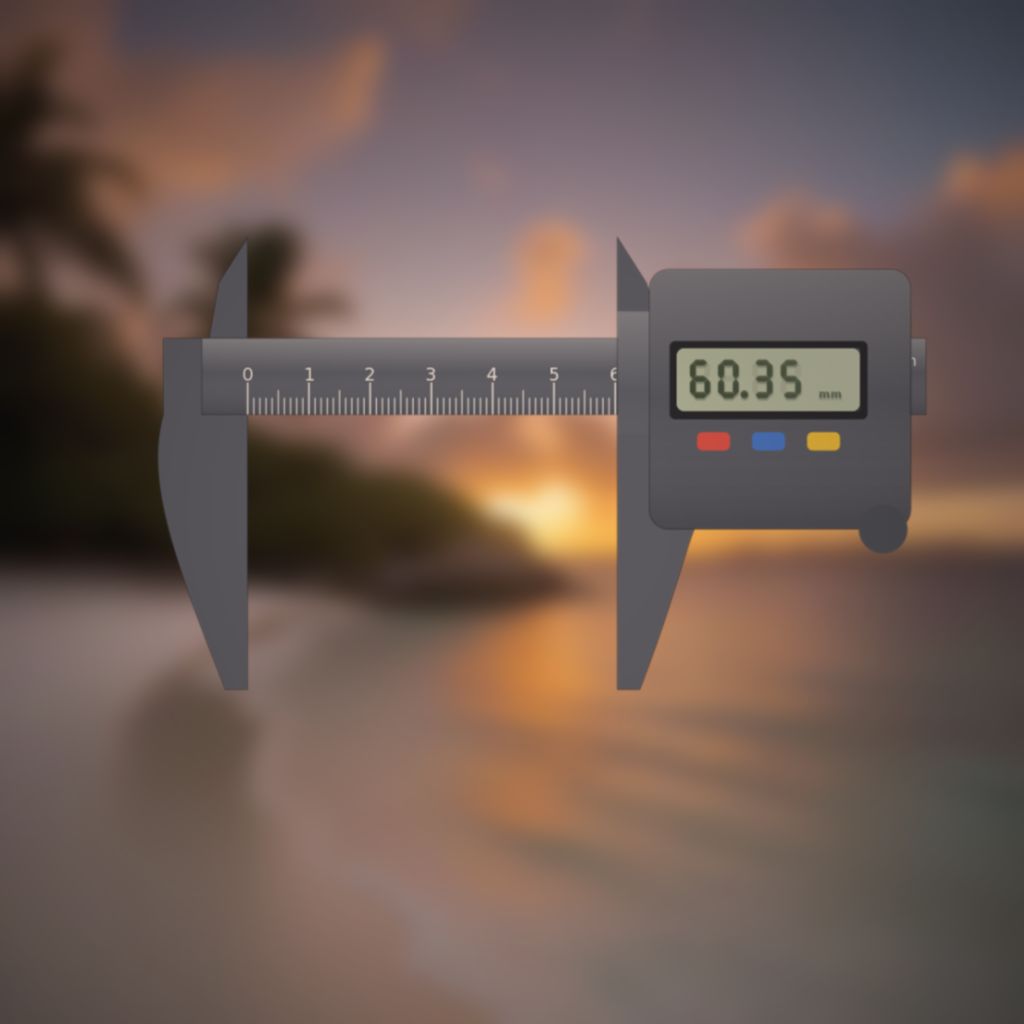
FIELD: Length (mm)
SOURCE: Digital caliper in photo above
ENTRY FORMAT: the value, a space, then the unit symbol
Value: 60.35 mm
